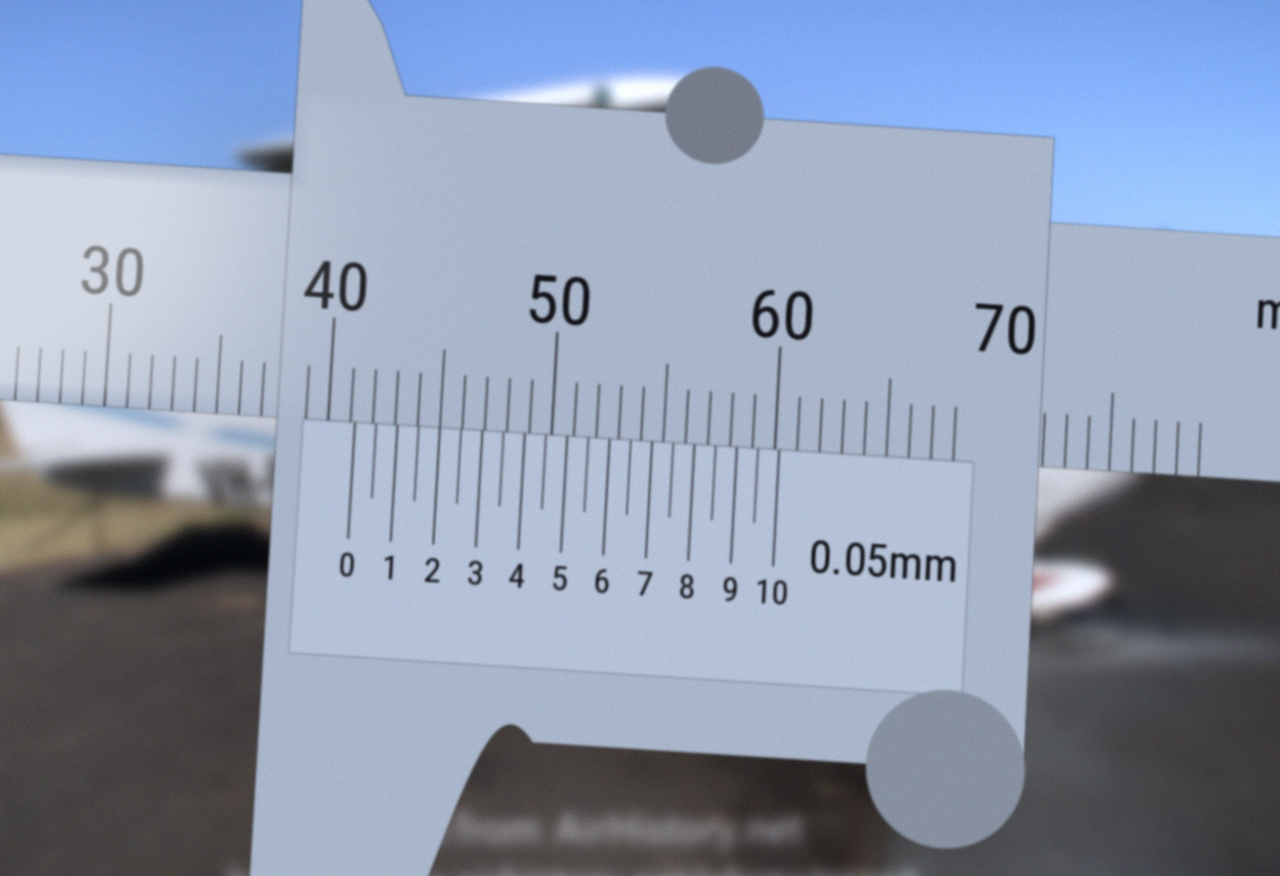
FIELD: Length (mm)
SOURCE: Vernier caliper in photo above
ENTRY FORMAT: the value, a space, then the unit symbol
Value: 41.2 mm
